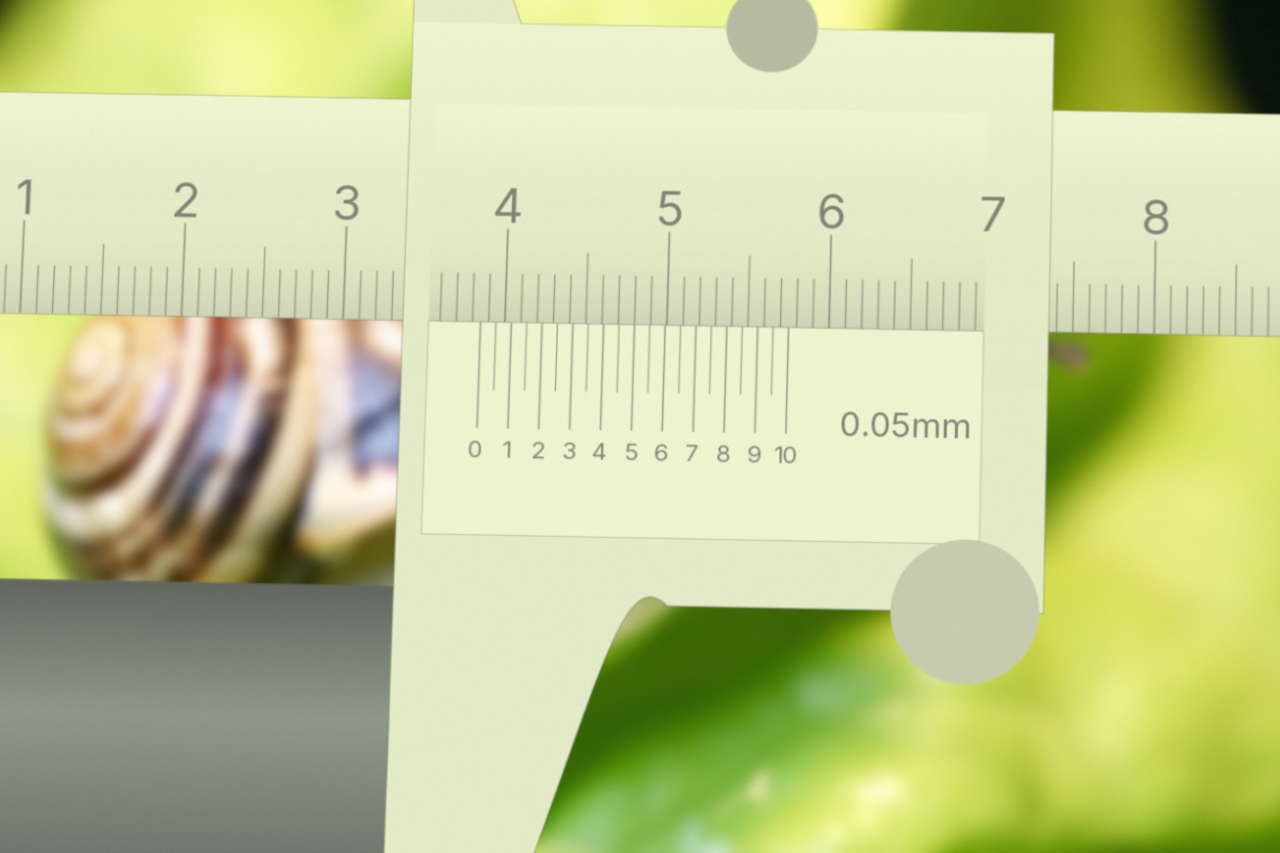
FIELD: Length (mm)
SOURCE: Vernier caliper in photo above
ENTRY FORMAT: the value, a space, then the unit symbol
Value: 38.5 mm
